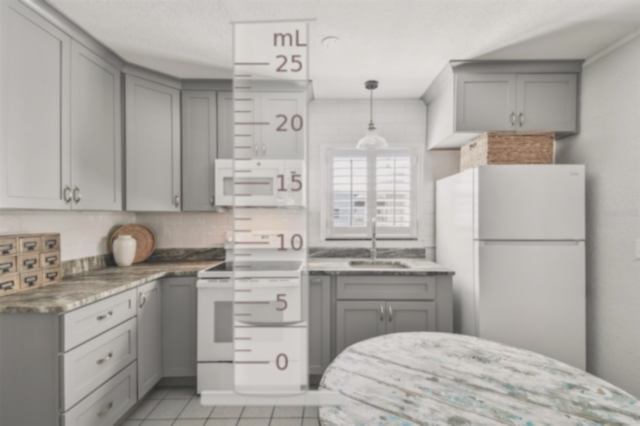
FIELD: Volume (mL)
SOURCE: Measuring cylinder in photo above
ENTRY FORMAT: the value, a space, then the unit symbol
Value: 3 mL
